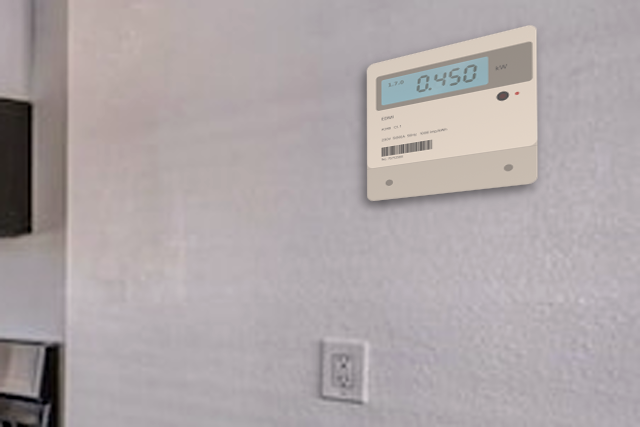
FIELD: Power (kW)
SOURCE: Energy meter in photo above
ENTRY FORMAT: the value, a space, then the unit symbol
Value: 0.450 kW
